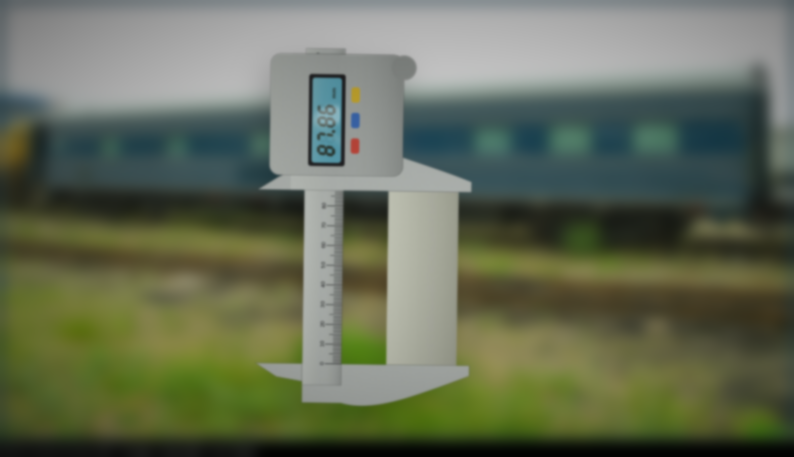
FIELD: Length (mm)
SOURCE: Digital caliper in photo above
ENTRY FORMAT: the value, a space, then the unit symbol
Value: 87.86 mm
